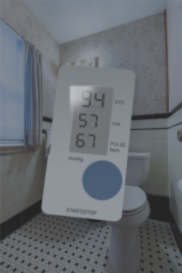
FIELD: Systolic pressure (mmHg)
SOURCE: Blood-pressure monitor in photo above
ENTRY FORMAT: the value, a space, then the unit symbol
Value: 94 mmHg
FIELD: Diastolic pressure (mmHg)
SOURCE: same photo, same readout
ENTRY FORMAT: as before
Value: 57 mmHg
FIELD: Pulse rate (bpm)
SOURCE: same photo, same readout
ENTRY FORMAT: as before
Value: 67 bpm
